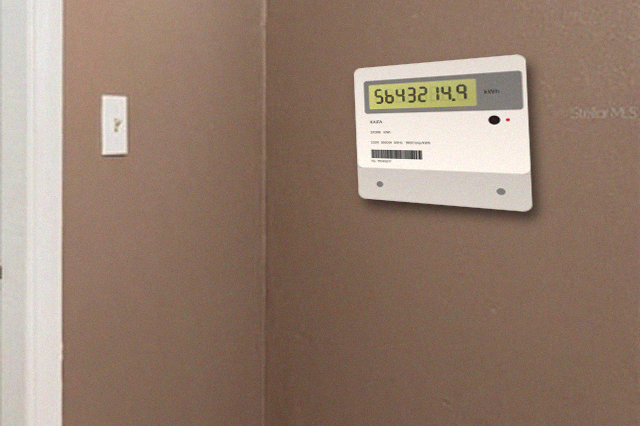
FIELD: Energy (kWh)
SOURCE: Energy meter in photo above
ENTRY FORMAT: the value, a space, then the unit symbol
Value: 5643214.9 kWh
